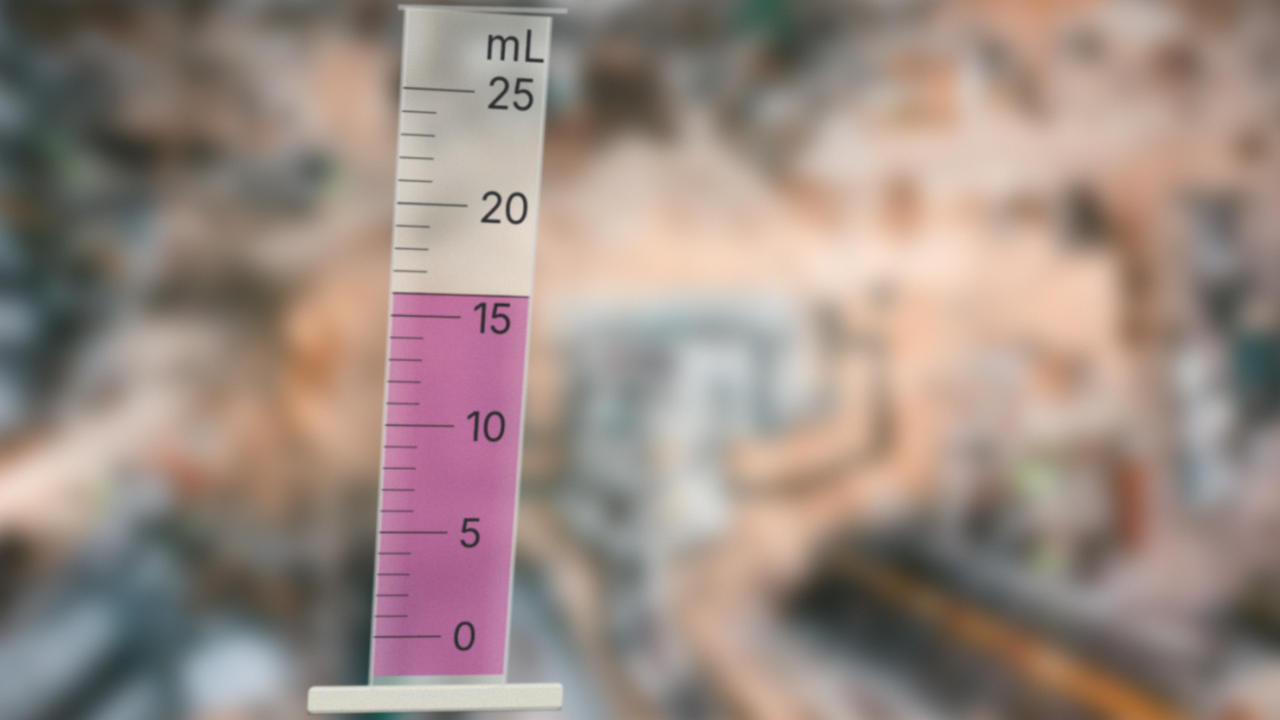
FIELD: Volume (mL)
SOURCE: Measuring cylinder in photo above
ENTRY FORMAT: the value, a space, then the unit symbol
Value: 16 mL
